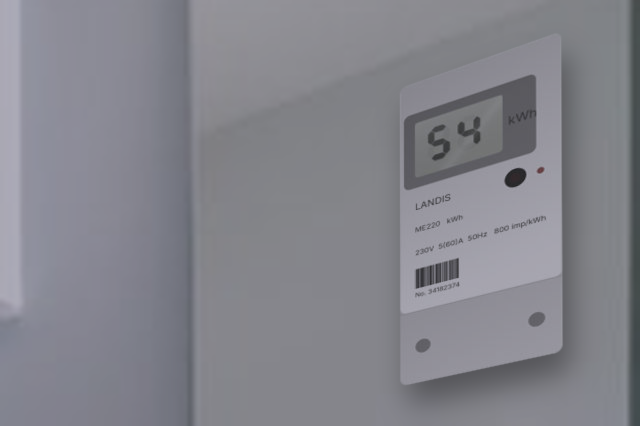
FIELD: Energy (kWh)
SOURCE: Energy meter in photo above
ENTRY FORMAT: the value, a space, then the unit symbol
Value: 54 kWh
